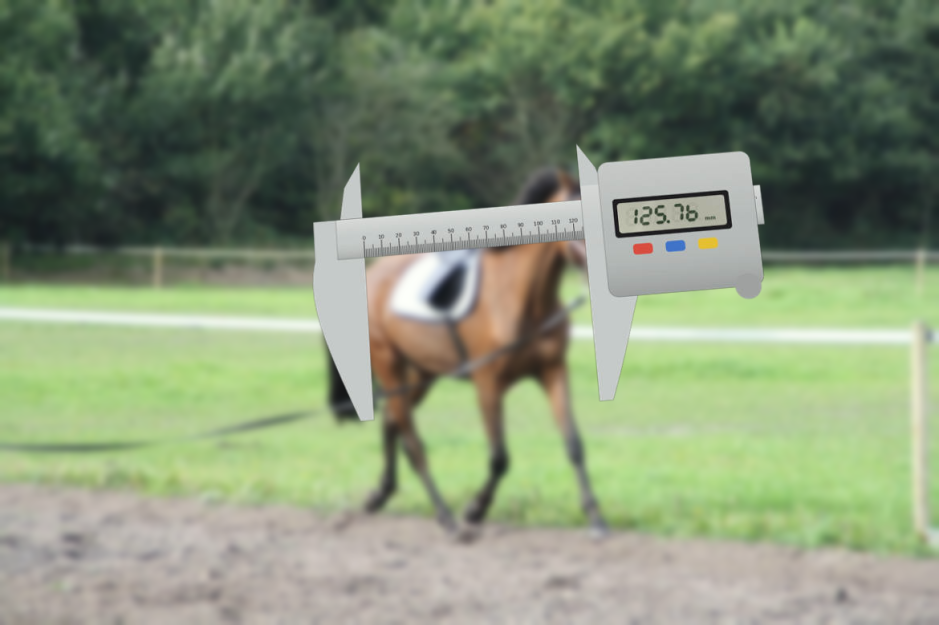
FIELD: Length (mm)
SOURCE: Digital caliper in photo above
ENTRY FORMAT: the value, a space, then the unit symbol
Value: 125.76 mm
